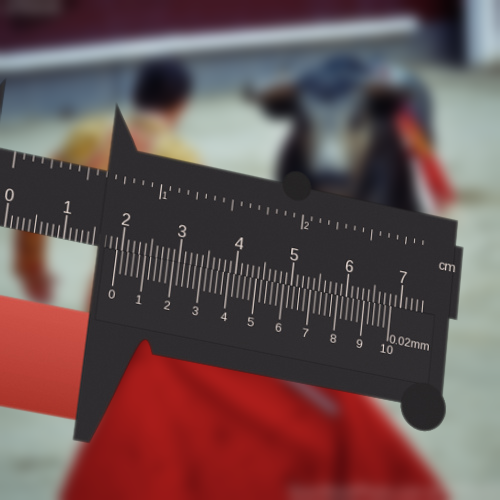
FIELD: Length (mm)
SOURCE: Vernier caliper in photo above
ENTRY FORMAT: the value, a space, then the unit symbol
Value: 19.2 mm
